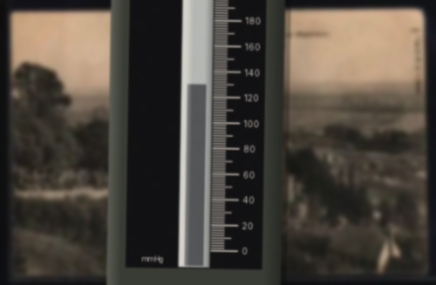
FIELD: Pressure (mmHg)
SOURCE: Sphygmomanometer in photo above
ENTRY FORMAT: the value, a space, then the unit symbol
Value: 130 mmHg
